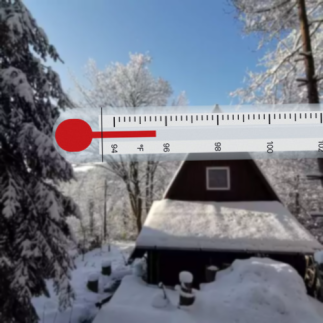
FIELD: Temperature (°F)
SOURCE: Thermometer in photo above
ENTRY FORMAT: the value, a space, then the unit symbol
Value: 95.6 °F
